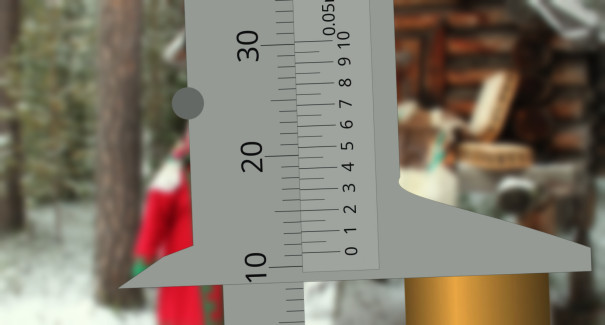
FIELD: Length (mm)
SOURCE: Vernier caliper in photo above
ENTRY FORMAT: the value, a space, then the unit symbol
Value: 11.2 mm
